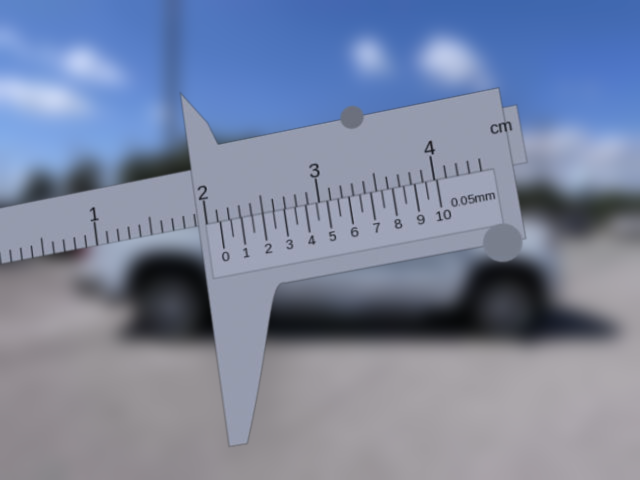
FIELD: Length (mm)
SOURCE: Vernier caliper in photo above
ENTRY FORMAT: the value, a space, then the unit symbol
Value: 21.2 mm
